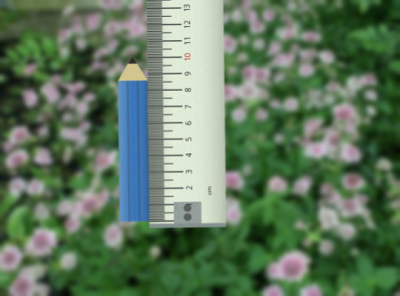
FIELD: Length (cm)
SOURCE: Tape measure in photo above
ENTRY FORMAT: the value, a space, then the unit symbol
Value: 10 cm
